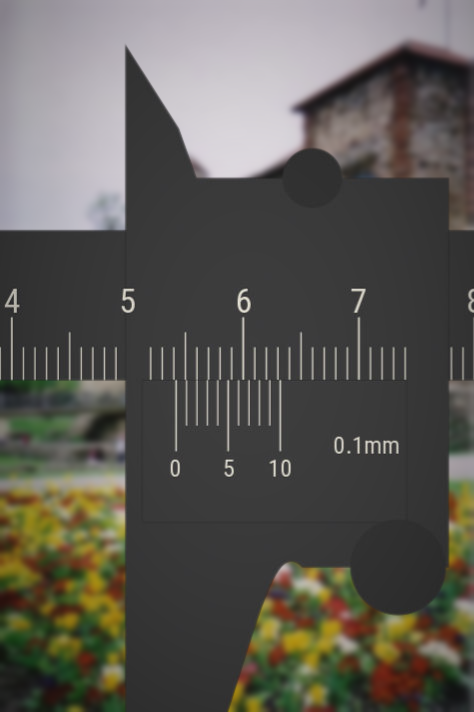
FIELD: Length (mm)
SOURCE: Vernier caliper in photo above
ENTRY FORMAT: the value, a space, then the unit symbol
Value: 54.2 mm
